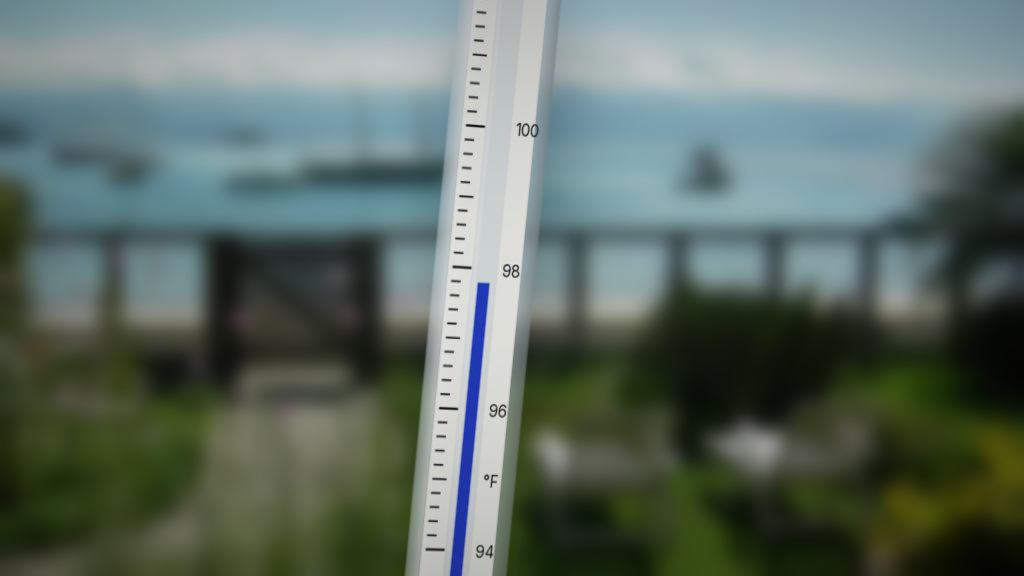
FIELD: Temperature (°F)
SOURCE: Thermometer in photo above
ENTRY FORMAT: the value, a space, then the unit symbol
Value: 97.8 °F
